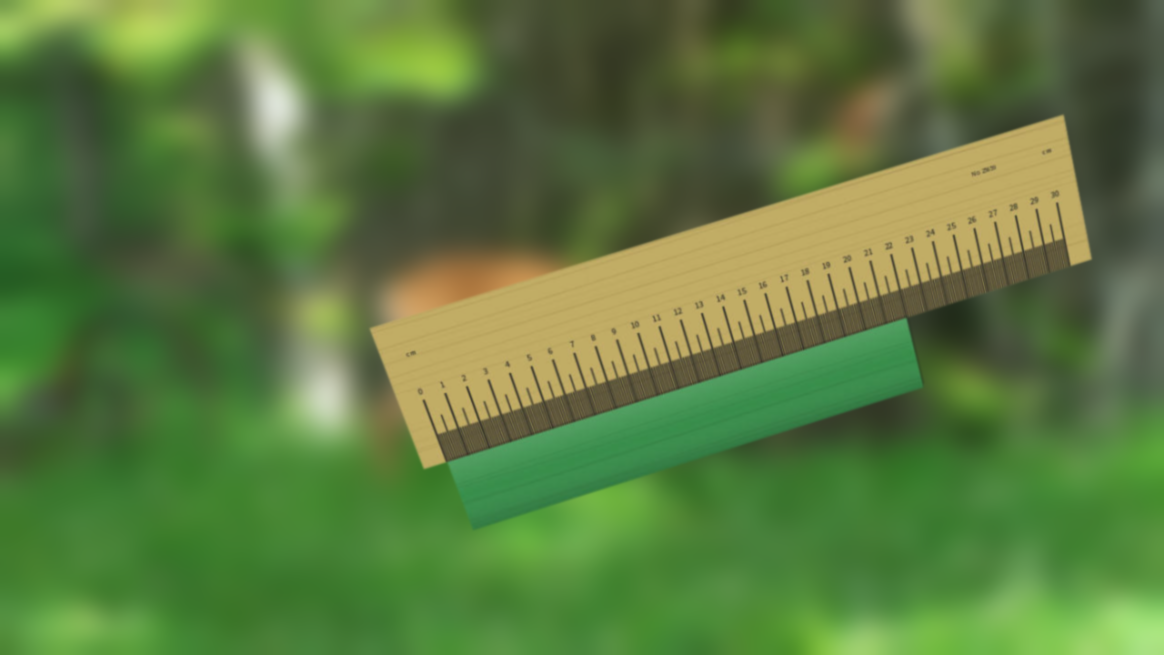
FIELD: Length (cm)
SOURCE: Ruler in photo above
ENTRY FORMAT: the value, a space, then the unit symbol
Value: 22 cm
